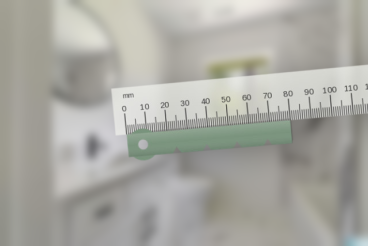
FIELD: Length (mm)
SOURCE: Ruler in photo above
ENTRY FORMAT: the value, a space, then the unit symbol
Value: 80 mm
